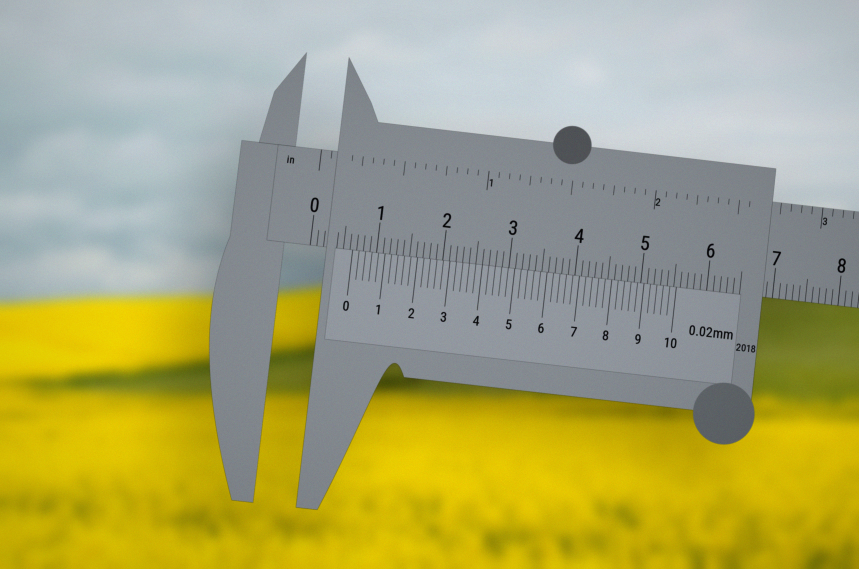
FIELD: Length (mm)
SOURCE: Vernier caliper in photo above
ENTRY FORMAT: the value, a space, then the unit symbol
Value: 6.4 mm
